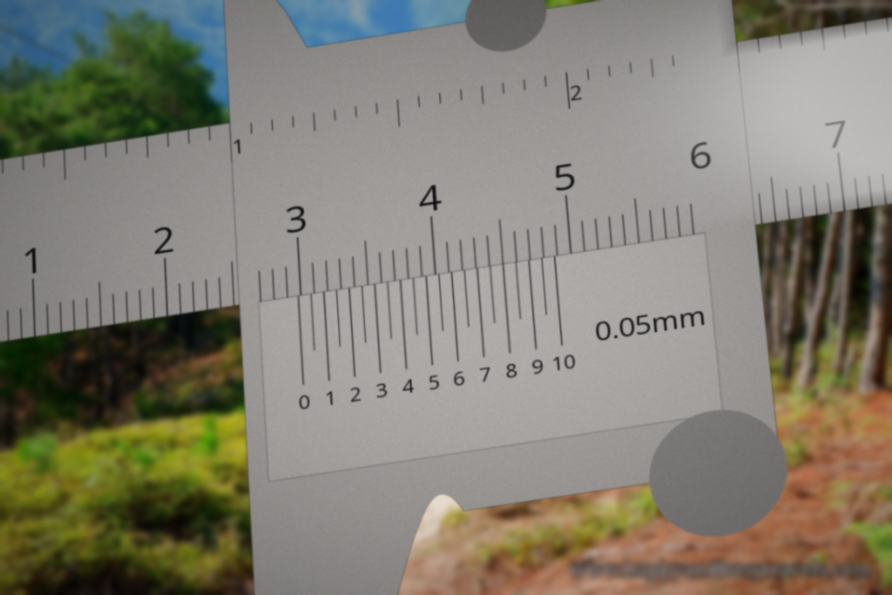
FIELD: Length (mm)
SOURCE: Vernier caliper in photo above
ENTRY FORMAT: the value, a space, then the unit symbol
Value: 29.8 mm
